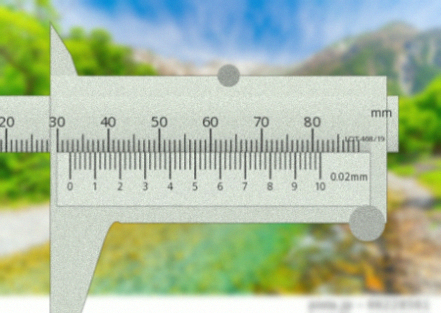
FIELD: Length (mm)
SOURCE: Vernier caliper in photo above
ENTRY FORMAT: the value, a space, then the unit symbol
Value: 32.5 mm
